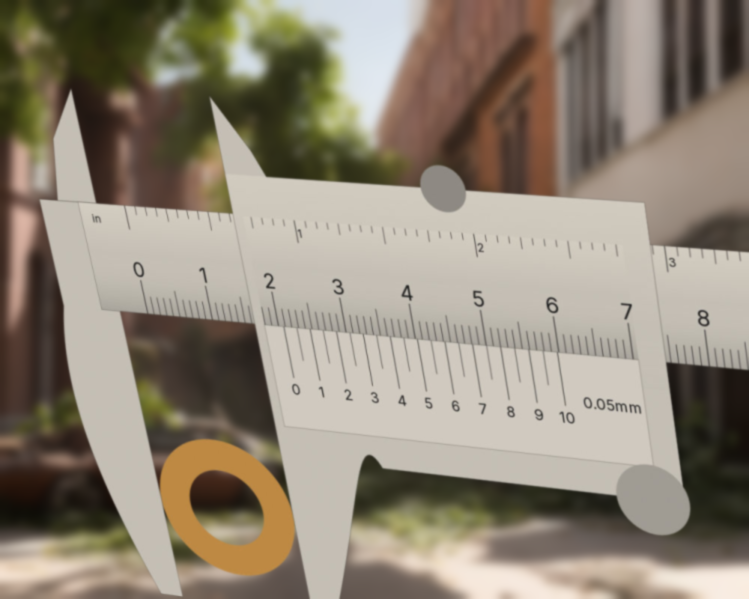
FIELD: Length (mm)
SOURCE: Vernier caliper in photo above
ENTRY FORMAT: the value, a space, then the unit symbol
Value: 20.8 mm
